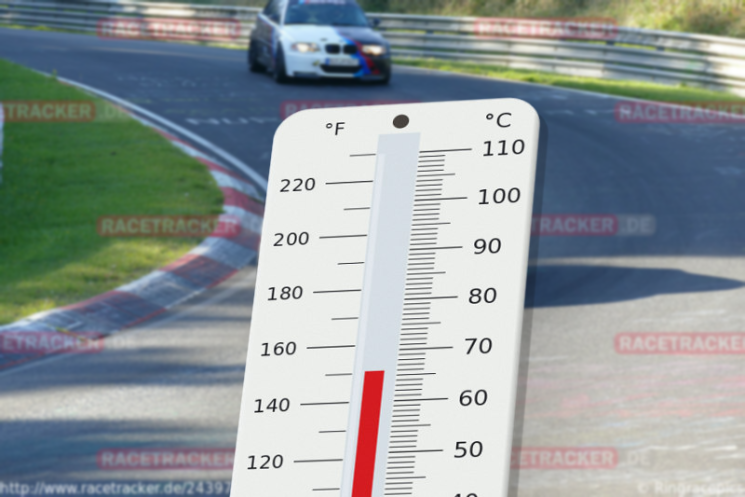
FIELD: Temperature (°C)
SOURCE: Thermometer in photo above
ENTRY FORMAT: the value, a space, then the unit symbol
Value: 66 °C
